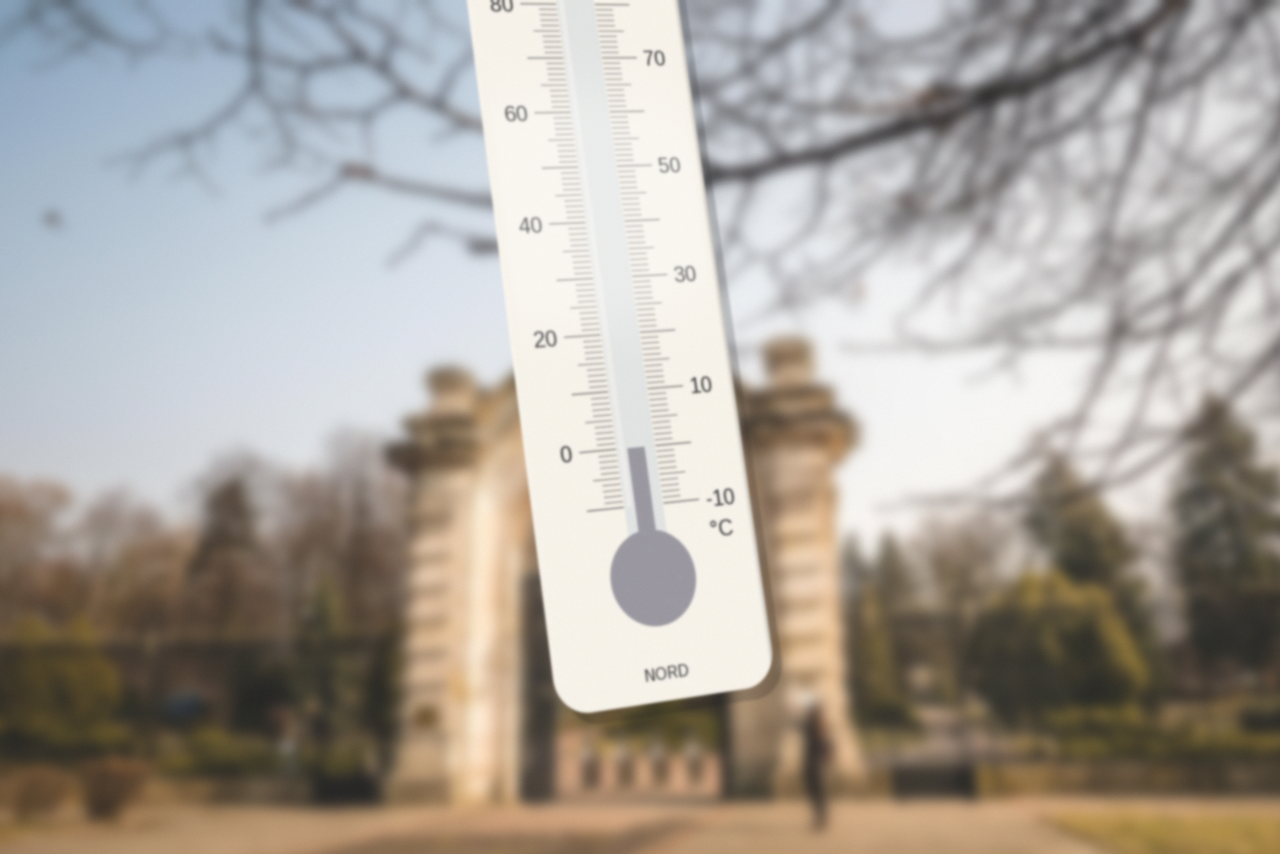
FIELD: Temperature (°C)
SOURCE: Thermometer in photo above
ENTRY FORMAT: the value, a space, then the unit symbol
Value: 0 °C
